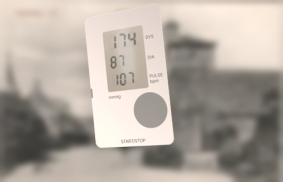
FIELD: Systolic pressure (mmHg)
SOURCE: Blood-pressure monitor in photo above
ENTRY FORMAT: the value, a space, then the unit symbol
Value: 174 mmHg
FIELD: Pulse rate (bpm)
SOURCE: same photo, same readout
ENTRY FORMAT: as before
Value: 107 bpm
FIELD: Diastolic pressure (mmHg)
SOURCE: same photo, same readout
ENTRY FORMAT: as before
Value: 87 mmHg
